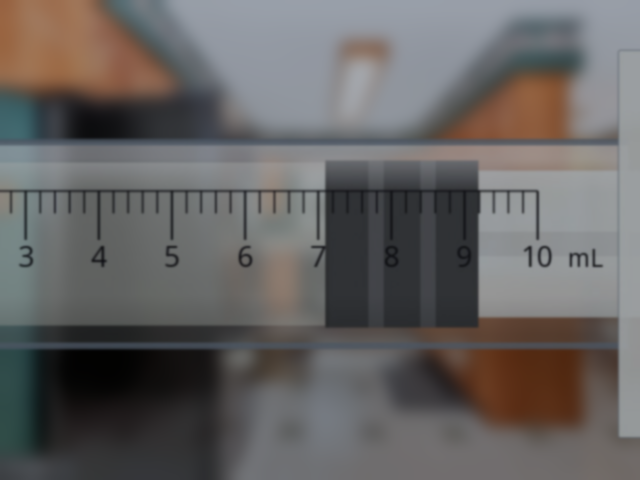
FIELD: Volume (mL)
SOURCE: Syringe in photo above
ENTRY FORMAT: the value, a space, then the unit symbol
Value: 7.1 mL
